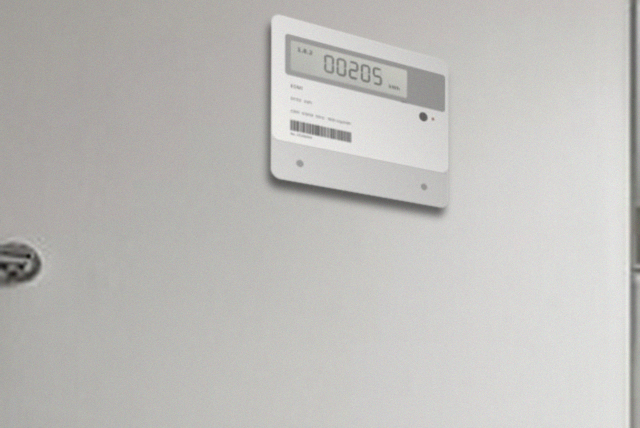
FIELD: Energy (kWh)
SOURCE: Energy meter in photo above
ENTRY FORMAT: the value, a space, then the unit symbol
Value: 205 kWh
